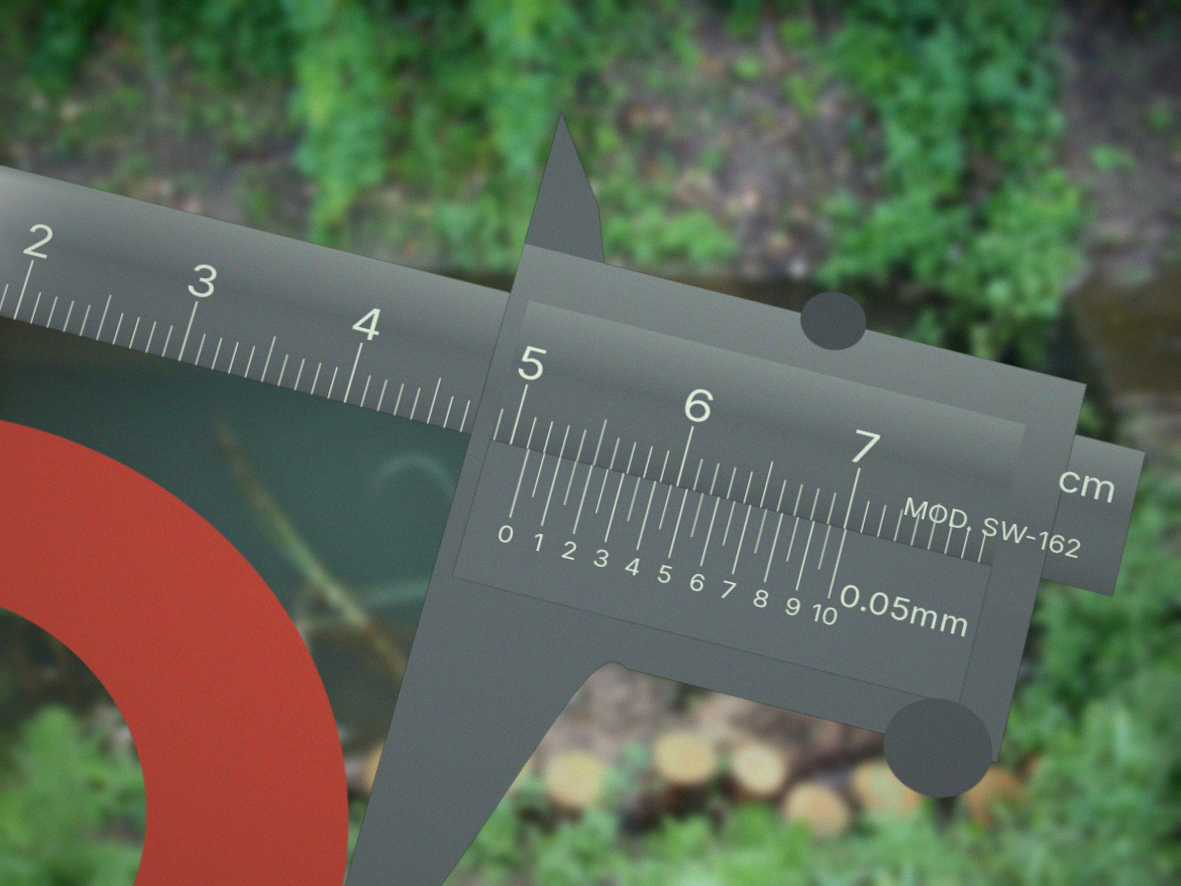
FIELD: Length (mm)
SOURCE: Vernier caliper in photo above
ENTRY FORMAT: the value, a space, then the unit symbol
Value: 51.1 mm
